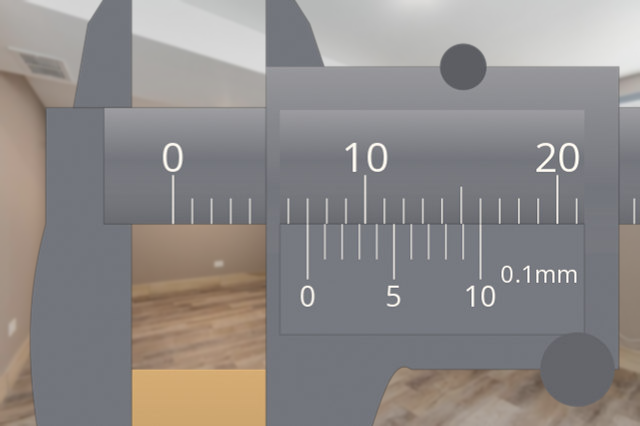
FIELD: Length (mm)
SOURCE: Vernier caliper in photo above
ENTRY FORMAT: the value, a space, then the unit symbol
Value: 7.0 mm
